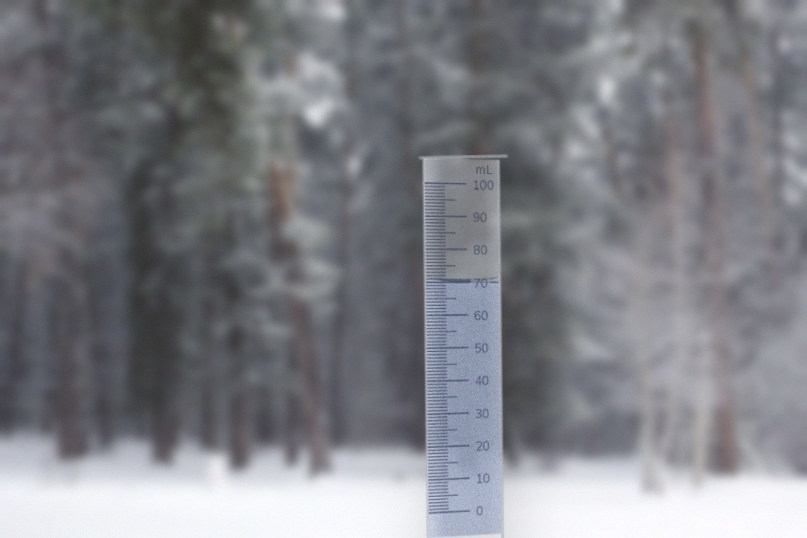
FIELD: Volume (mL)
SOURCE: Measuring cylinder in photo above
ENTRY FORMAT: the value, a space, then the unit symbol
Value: 70 mL
